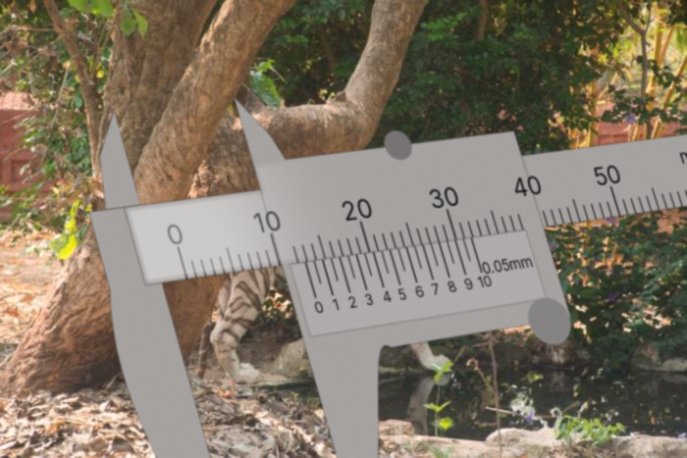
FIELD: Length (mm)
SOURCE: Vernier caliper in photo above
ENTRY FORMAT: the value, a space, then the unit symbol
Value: 12.8 mm
